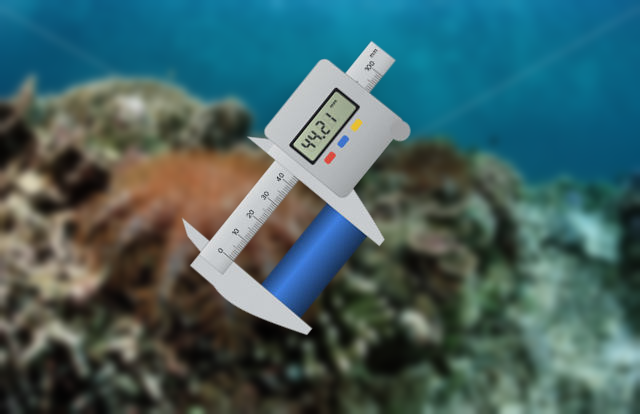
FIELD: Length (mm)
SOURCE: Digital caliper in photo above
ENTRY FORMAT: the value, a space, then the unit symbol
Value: 44.21 mm
